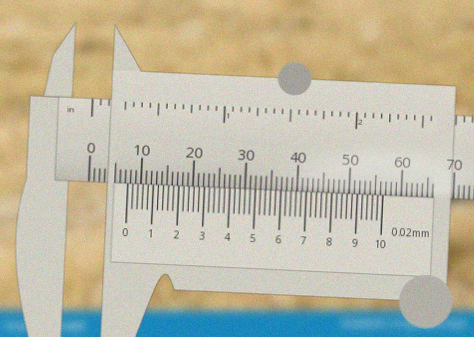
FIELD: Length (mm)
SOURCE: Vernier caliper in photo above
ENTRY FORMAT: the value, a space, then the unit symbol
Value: 7.5 mm
